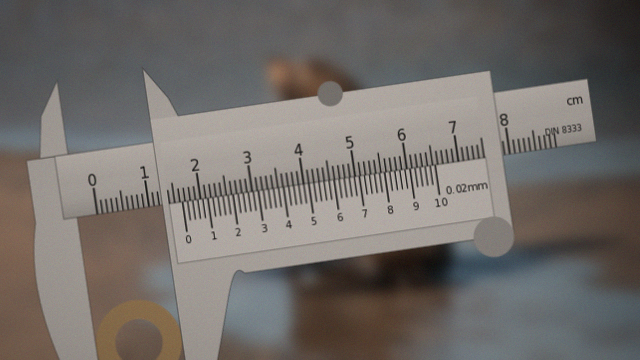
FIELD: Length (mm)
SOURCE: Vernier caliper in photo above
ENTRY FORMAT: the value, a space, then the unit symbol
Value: 16.5 mm
